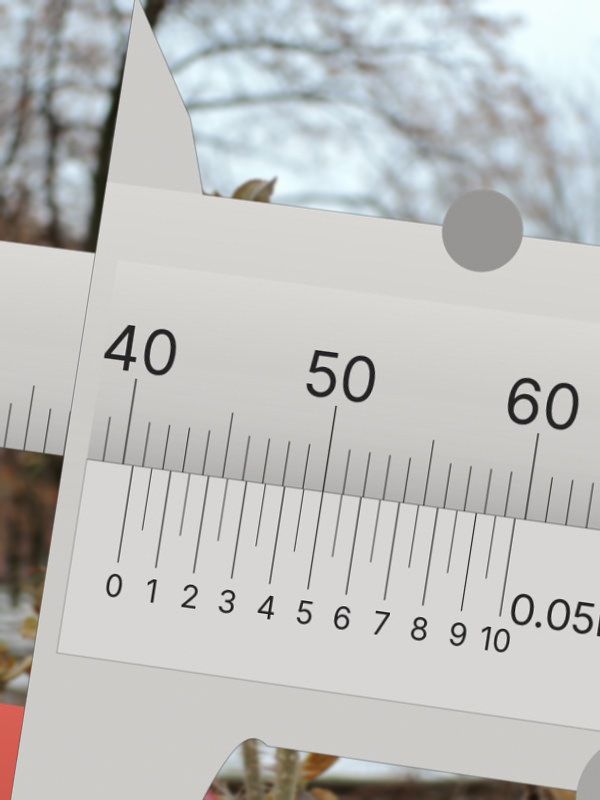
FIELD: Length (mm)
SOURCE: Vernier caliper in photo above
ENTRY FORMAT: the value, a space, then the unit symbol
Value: 40.5 mm
